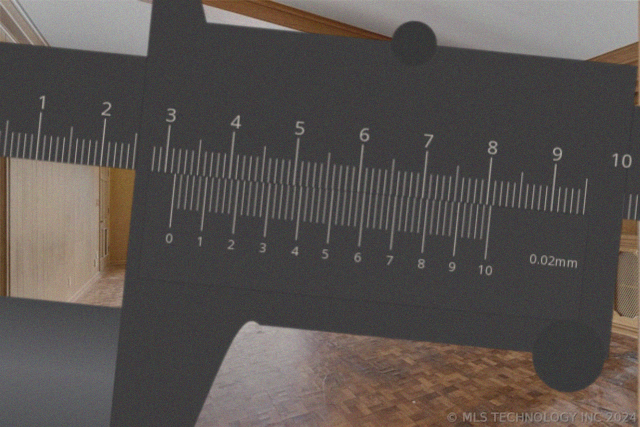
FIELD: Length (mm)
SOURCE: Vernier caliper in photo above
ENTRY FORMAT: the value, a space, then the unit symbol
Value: 31.6 mm
